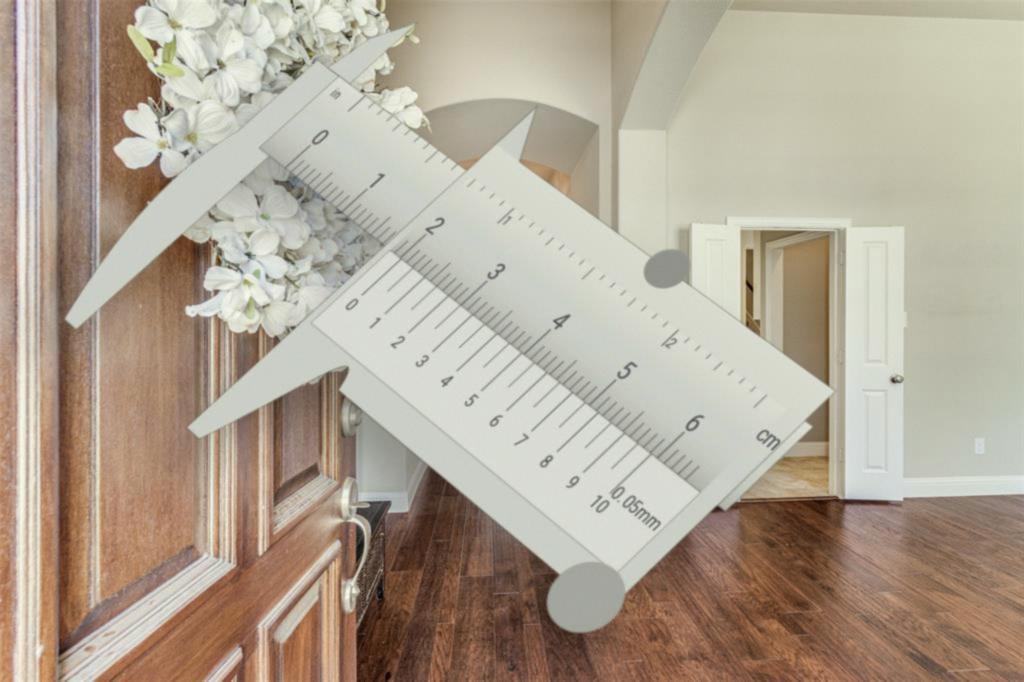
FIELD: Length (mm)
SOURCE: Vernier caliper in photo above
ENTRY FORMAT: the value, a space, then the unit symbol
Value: 20.2 mm
